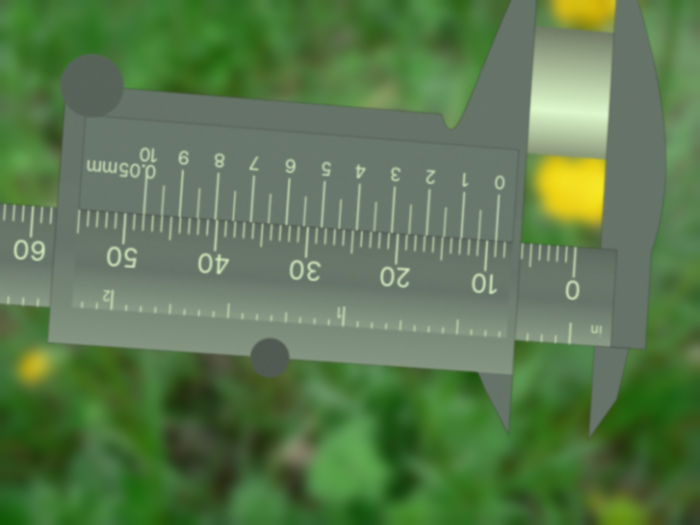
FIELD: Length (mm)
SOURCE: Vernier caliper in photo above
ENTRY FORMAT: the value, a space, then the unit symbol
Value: 9.0 mm
